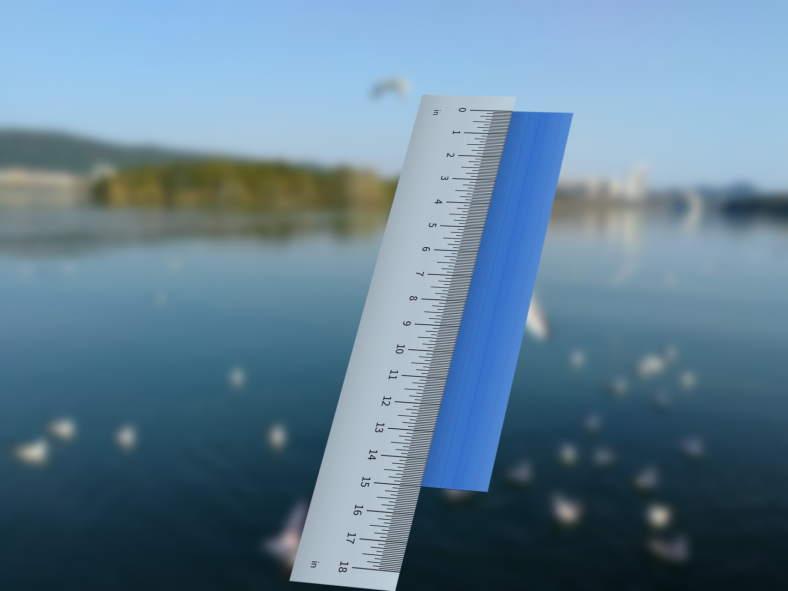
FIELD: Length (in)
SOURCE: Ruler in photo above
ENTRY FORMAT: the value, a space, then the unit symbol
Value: 15 in
